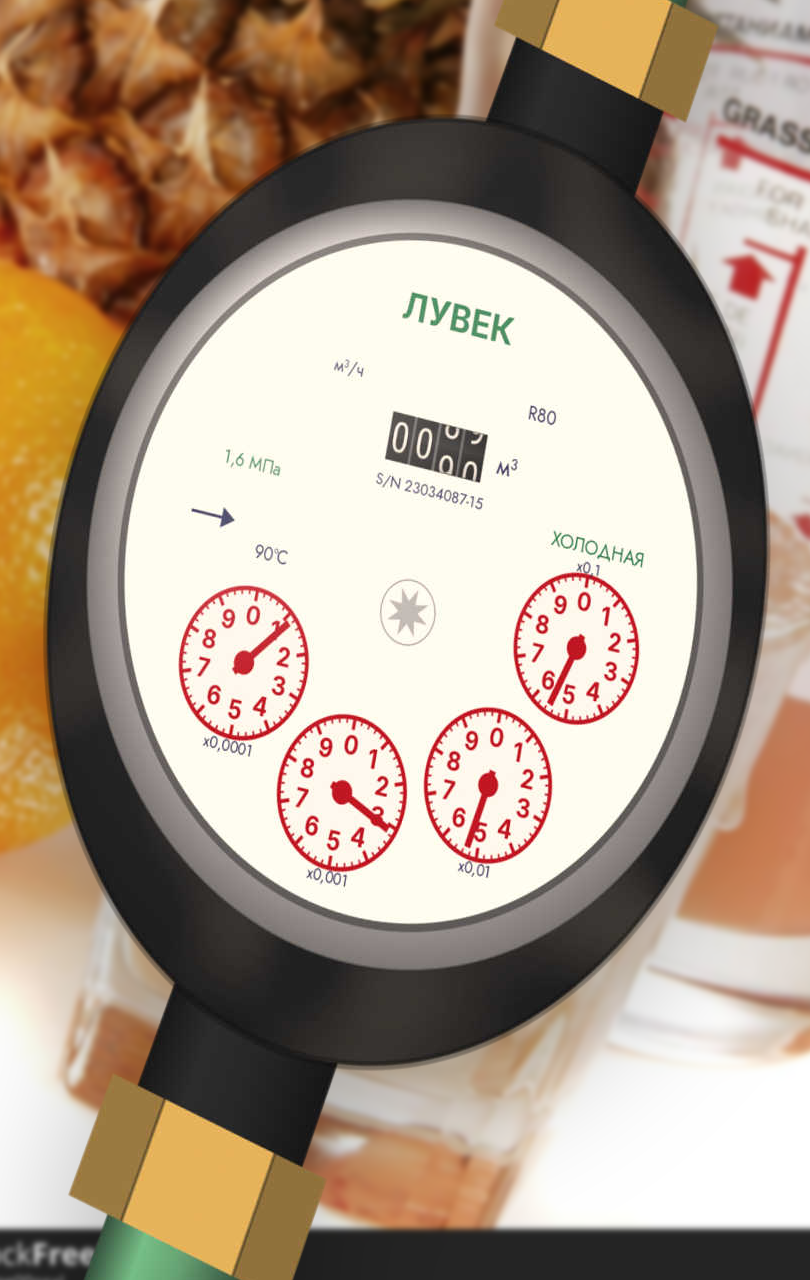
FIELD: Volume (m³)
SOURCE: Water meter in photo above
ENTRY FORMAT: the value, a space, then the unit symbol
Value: 89.5531 m³
